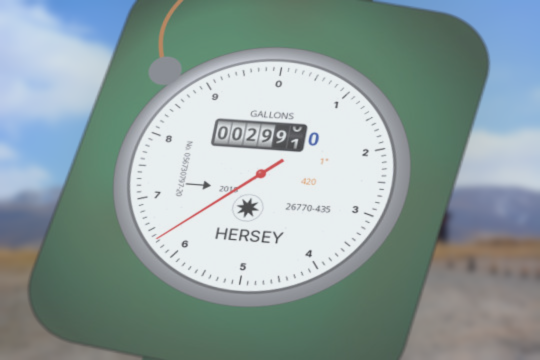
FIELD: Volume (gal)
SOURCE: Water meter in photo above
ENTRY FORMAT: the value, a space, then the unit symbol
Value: 29906.3 gal
